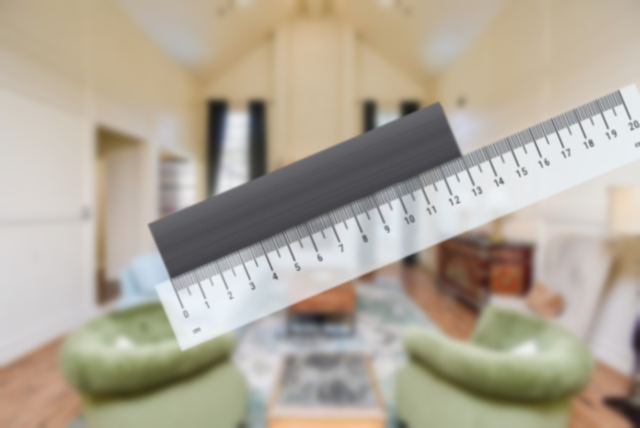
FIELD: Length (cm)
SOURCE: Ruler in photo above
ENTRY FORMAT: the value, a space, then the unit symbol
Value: 13 cm
